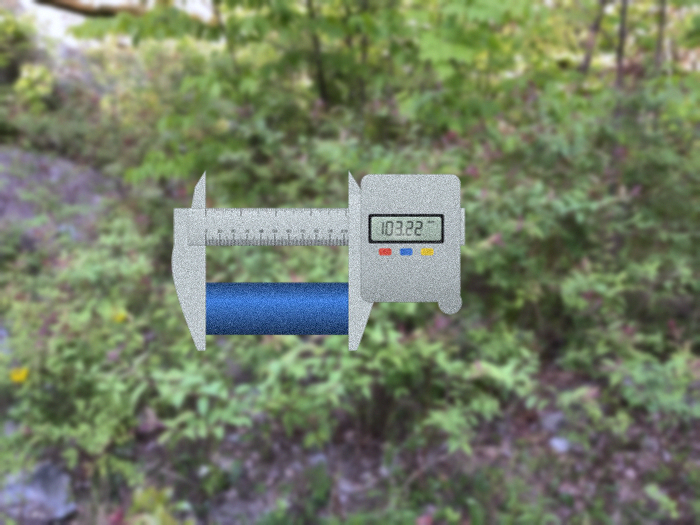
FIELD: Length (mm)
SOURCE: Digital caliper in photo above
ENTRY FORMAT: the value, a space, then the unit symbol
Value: 103.22 mm
